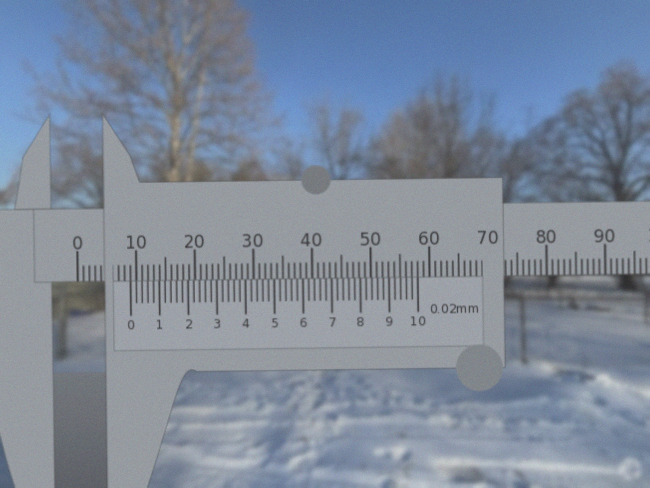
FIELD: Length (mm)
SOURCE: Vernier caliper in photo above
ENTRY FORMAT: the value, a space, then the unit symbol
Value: 9.0 mm
